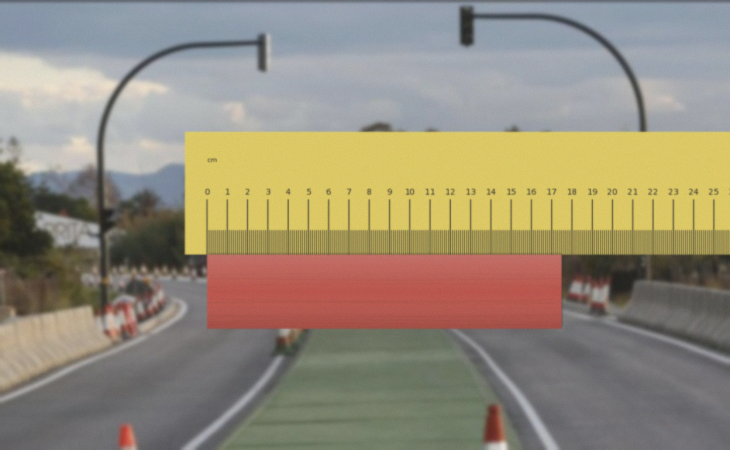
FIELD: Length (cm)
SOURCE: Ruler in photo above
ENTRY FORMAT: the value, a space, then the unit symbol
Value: 17.5 cm
